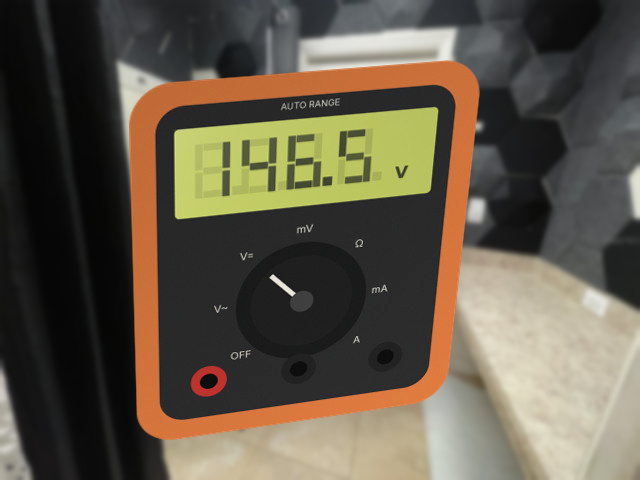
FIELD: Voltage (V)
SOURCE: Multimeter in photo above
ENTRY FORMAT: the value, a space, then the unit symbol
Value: 146.5 V
